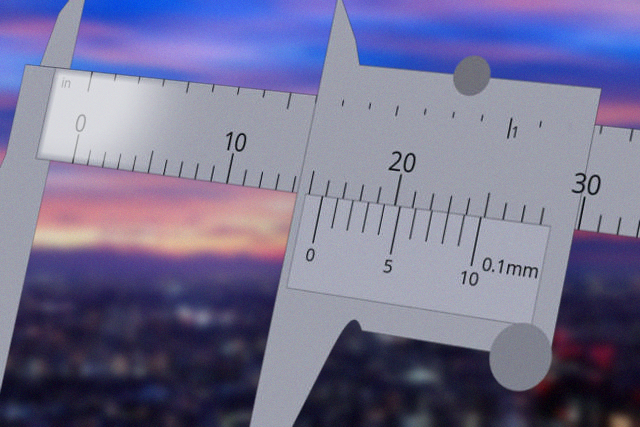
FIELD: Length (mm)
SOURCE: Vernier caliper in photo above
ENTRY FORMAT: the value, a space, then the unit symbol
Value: 15.8 mm
